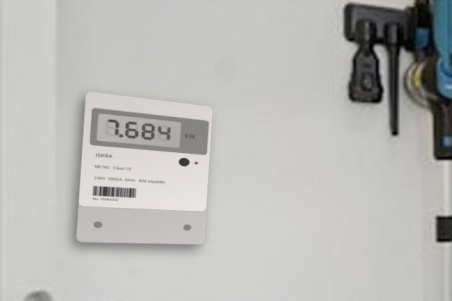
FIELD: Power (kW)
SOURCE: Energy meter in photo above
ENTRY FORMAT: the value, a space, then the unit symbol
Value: 7.684 kW
